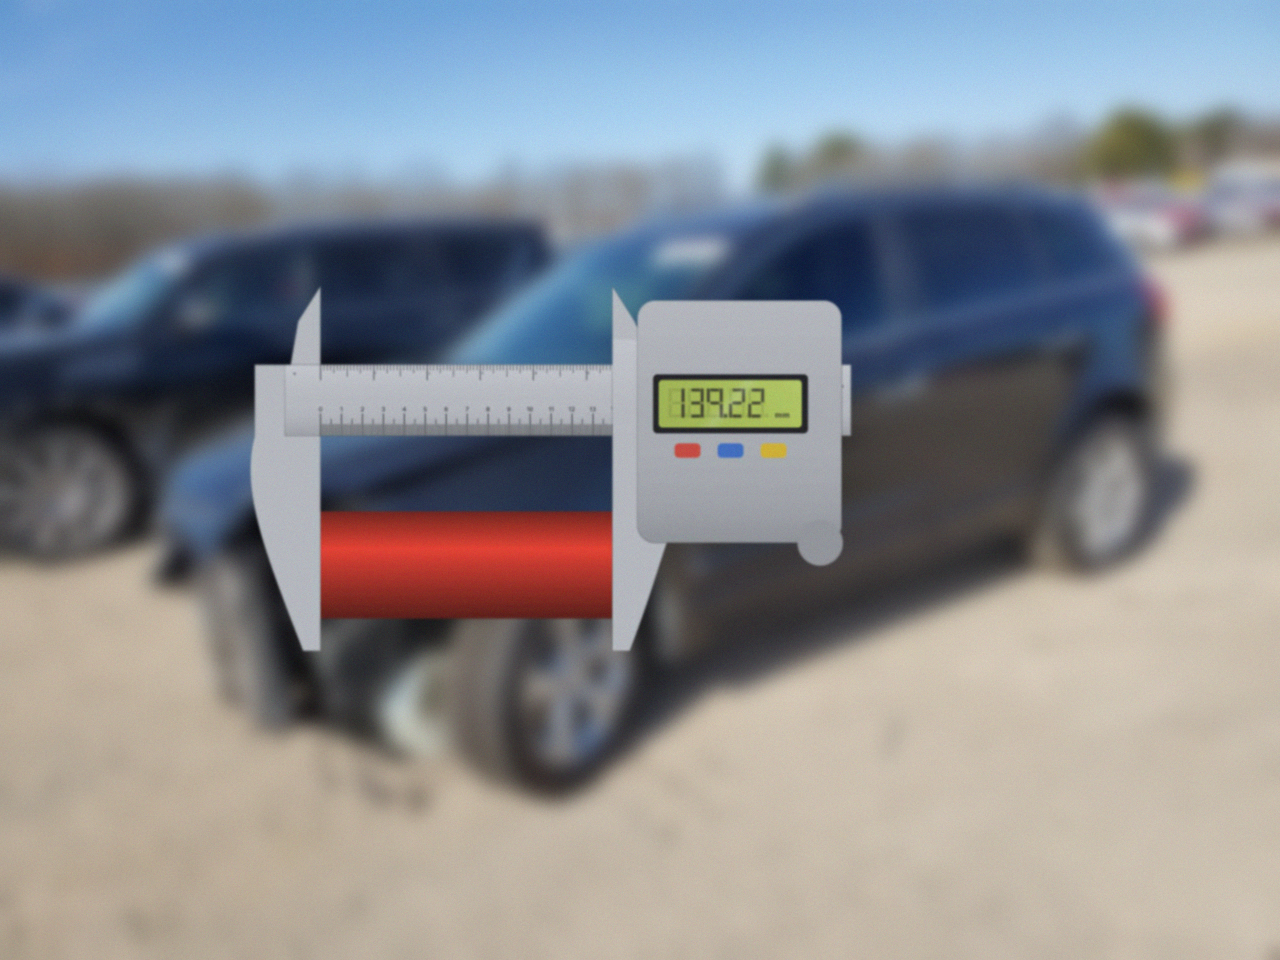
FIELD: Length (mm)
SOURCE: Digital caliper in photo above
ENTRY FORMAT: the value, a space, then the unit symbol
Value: 139.22 mm
